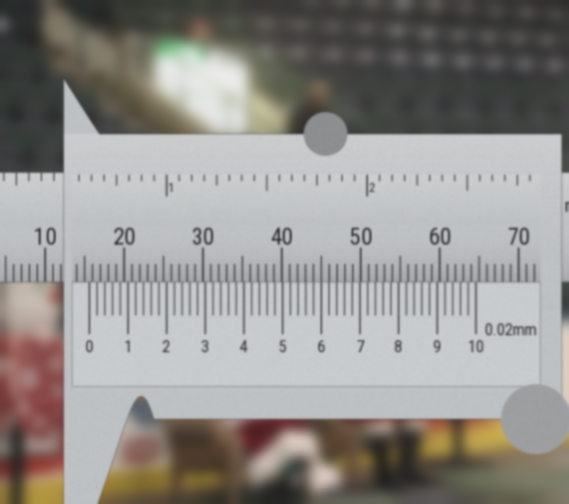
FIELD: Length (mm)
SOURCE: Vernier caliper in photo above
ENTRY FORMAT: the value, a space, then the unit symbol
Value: 15.6 mm
